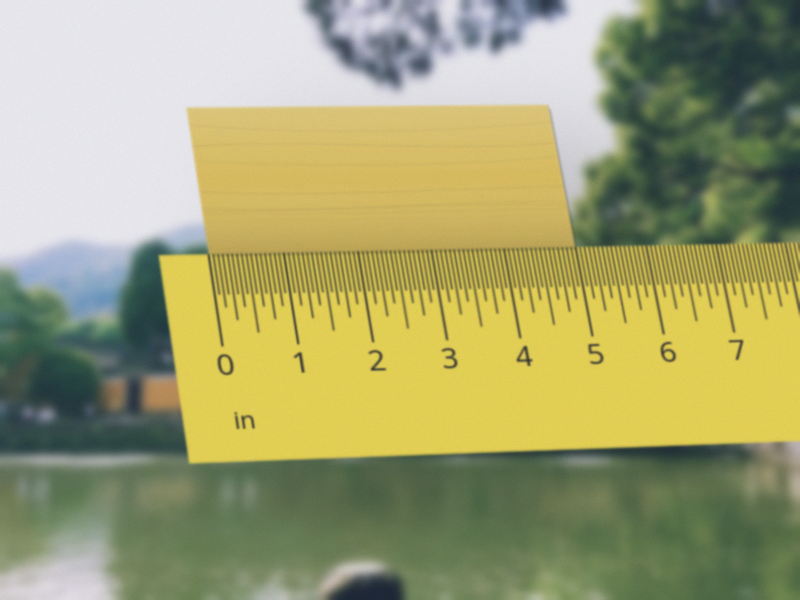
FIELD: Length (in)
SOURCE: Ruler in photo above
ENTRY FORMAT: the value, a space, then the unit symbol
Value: 5 in
